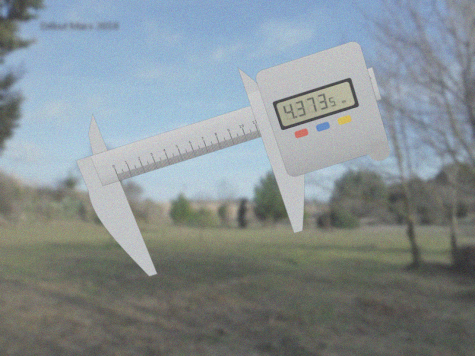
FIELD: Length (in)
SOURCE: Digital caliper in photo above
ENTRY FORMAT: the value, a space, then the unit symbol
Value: 4.3735 in
